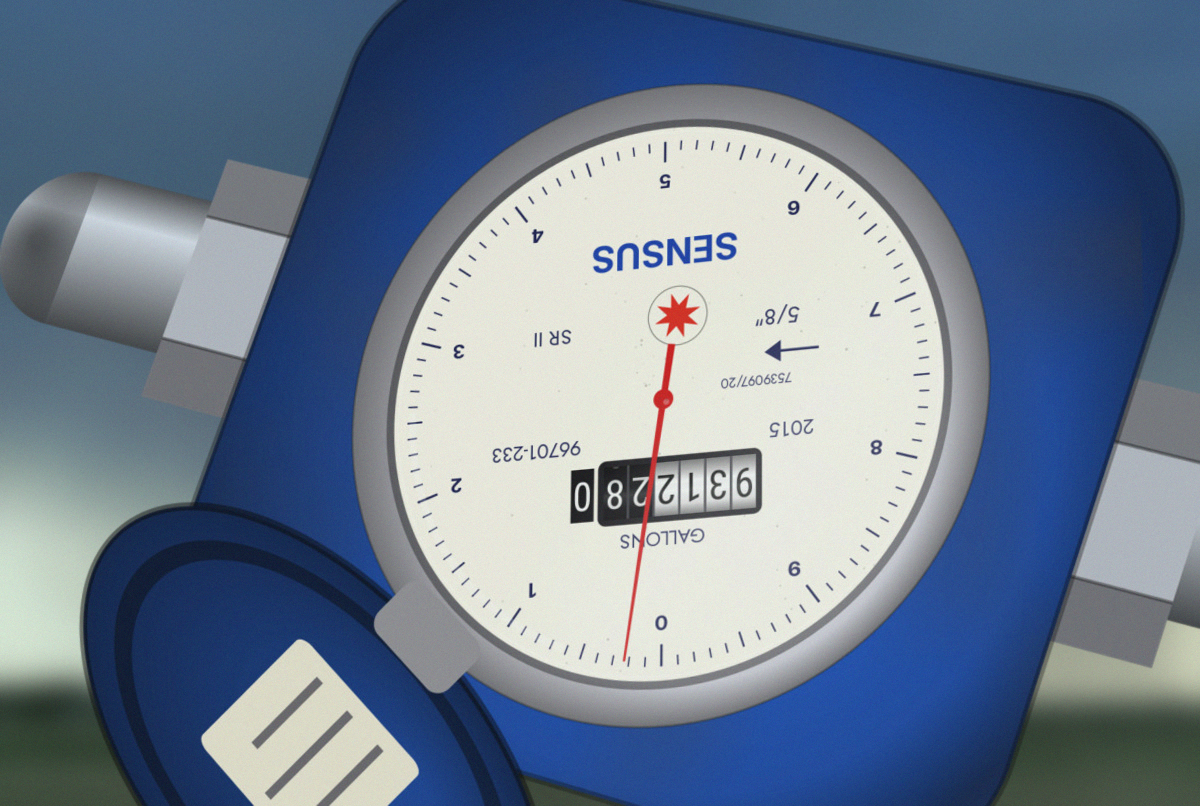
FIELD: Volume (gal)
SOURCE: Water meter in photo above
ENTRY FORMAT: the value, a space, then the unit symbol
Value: 9312280.2 gal
